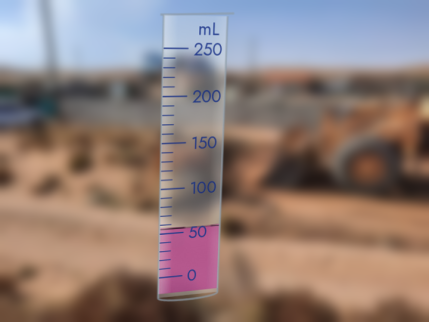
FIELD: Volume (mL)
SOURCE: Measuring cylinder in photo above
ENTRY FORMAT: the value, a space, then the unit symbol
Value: 55 mL
